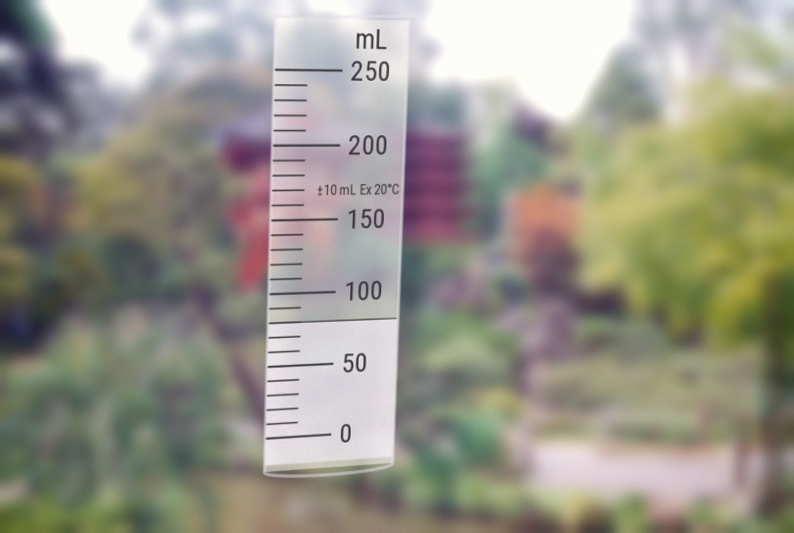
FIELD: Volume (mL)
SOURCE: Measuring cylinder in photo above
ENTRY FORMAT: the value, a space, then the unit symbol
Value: 80 mL
